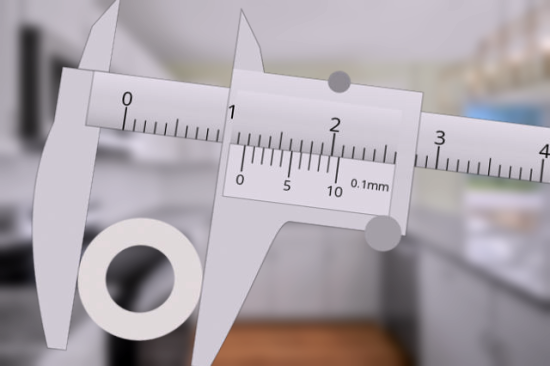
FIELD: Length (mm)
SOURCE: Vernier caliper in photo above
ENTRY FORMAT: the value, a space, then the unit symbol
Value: 11.7 mm
